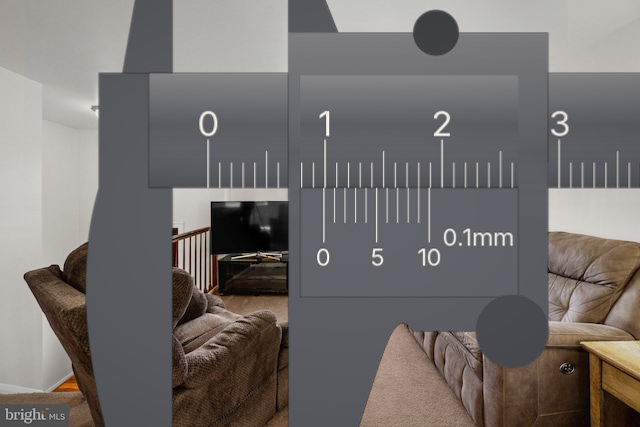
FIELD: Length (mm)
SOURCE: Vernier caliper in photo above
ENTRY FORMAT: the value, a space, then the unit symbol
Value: 9.9 mm
